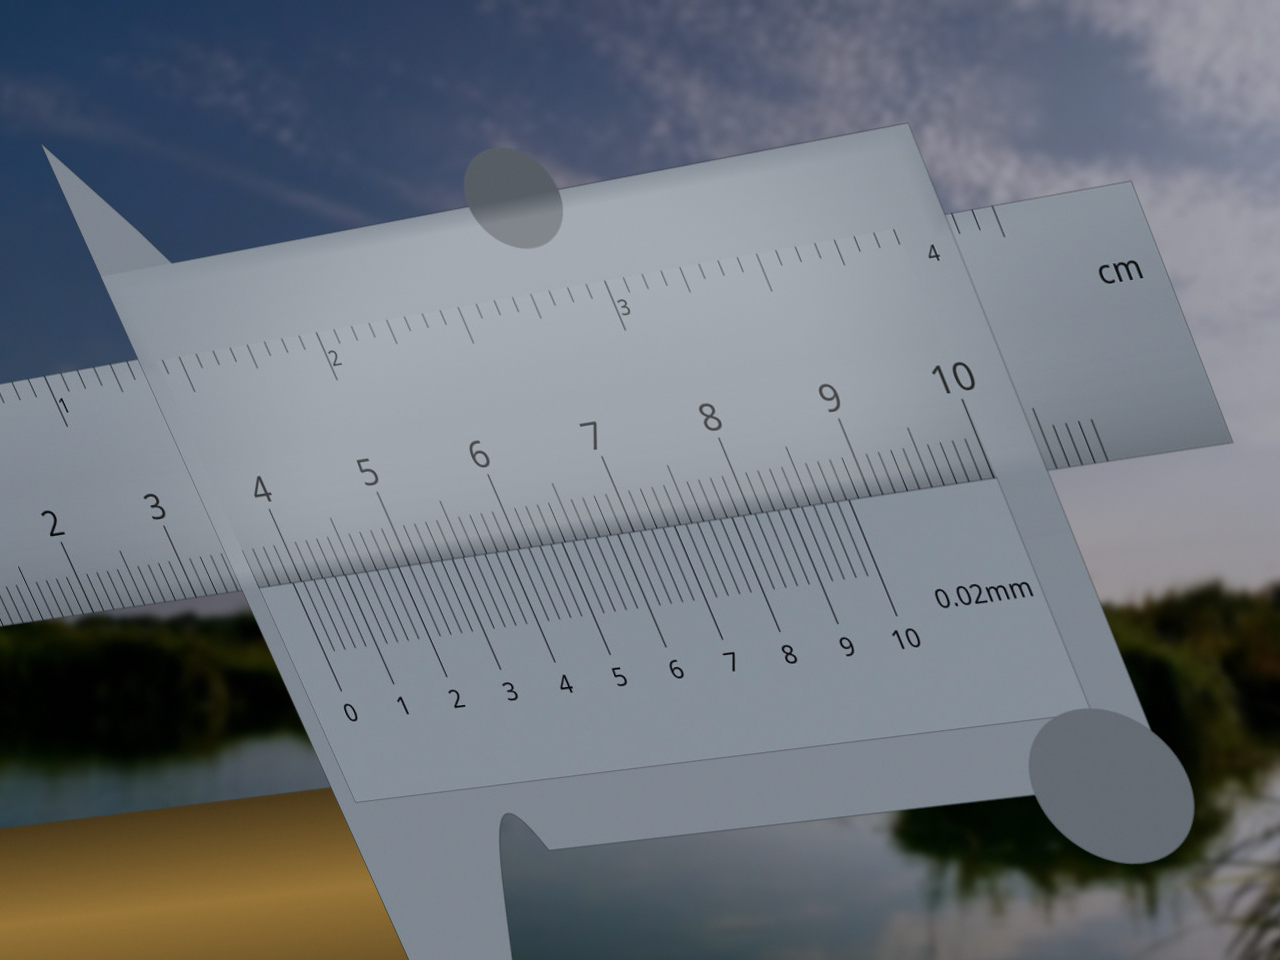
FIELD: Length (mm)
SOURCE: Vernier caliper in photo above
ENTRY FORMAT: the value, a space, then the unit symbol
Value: 39.2 mm
